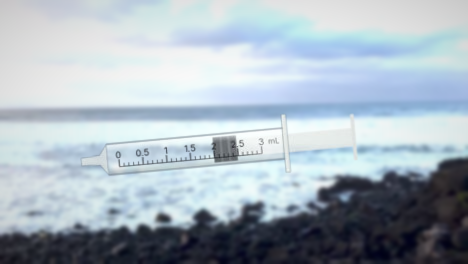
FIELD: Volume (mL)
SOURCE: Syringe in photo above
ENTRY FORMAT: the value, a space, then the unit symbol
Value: 2 mL
